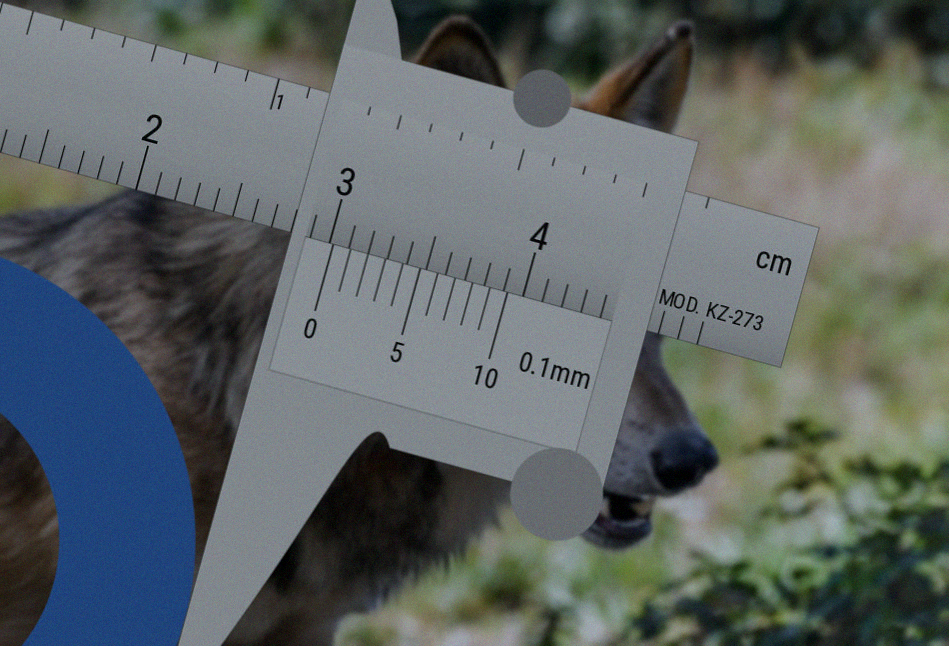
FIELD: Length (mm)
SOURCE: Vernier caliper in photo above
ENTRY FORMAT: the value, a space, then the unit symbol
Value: 30.2 mm
